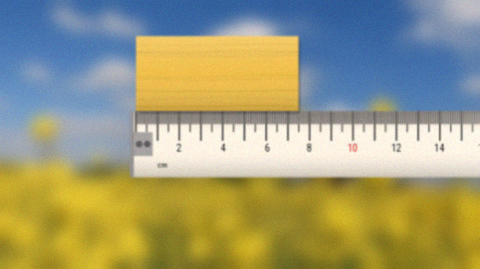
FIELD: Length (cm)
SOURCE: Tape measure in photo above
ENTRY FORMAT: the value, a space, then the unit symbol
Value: 7.5 cm
